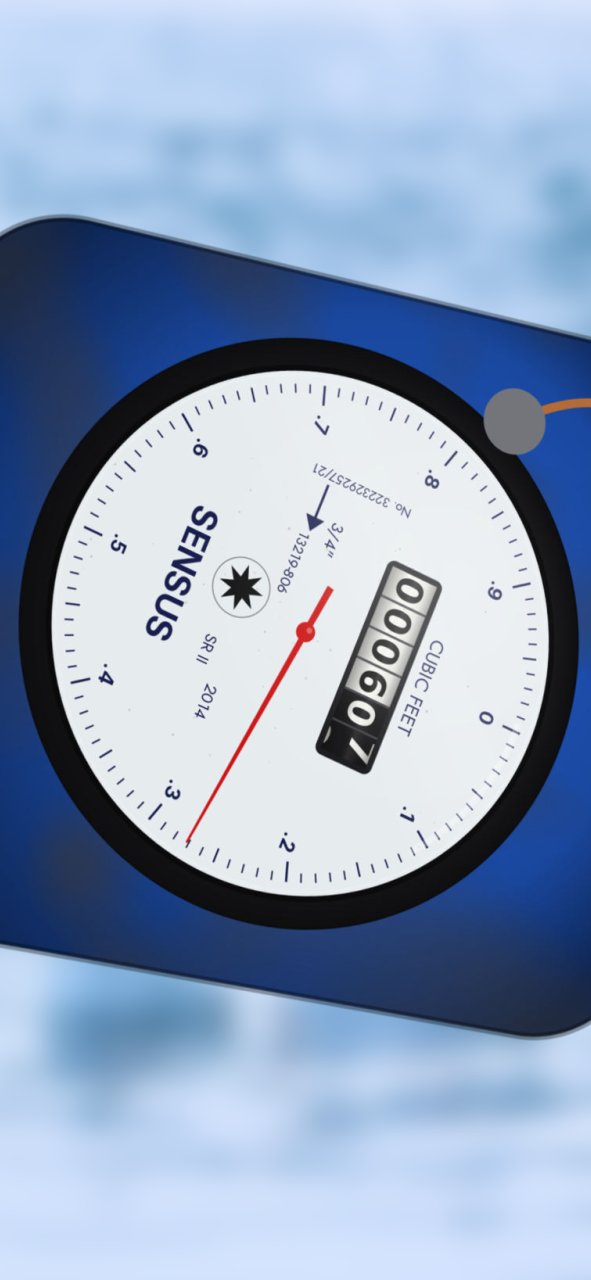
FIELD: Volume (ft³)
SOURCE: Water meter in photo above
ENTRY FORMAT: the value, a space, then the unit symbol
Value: 607.27 ft³
